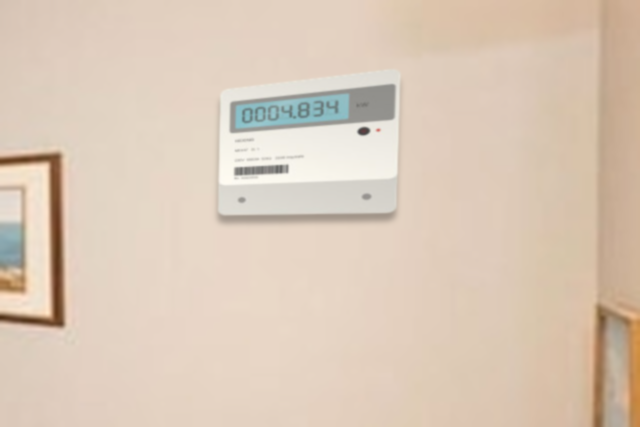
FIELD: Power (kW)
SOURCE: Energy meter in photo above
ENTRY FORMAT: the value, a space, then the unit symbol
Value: 4.834 kW
